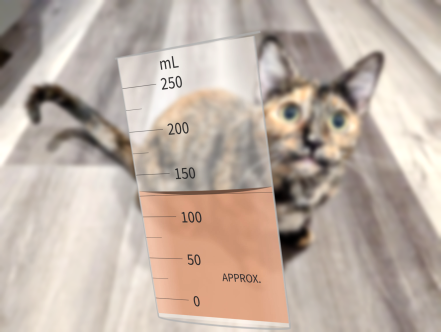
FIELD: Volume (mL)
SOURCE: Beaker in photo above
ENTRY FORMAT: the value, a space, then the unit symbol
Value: 125 mL
